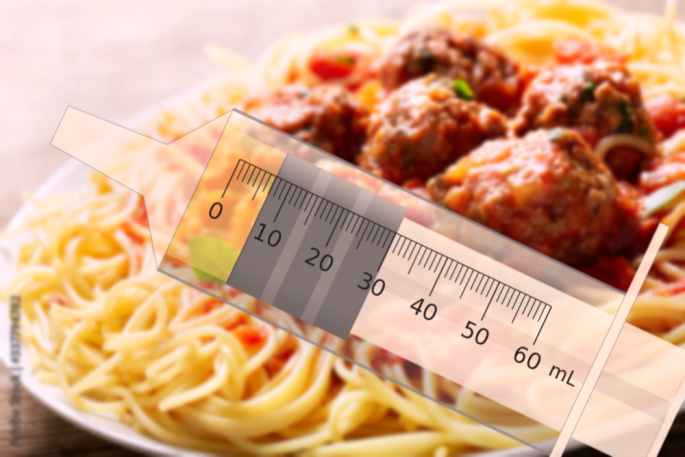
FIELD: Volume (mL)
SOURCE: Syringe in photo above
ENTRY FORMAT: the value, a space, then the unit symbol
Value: 7 mL
